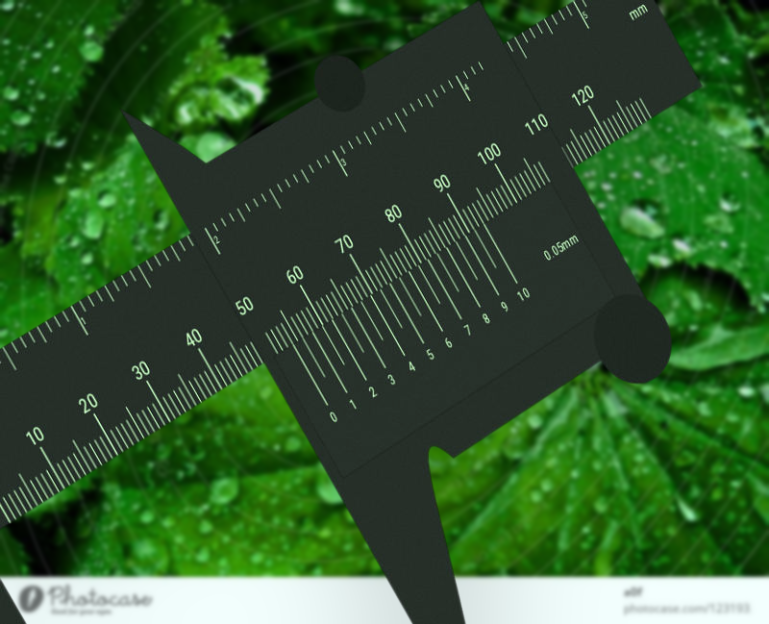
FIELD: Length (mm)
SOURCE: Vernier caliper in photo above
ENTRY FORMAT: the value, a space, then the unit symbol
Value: 54.0 mm
